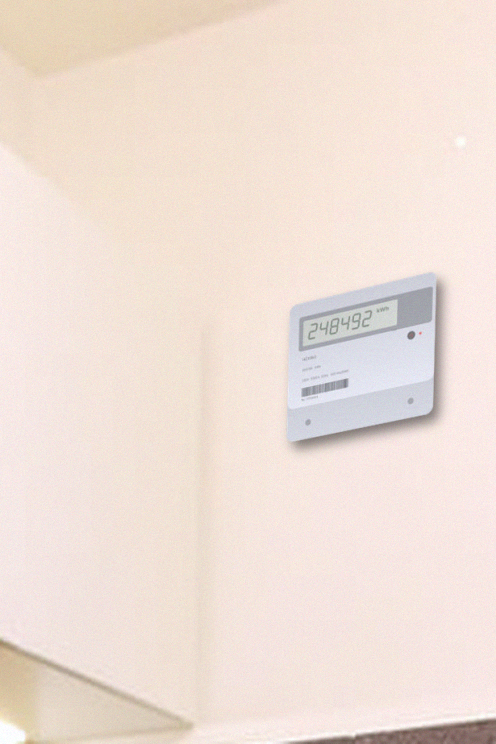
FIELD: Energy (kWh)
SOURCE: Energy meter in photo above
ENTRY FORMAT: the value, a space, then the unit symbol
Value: 248492 kWh
